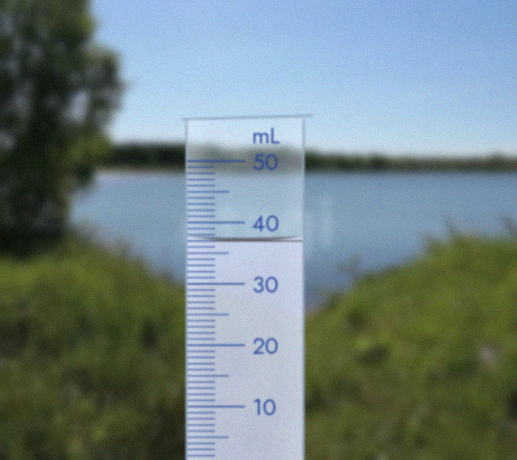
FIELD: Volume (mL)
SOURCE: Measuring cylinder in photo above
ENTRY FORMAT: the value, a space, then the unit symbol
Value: 37 mL
